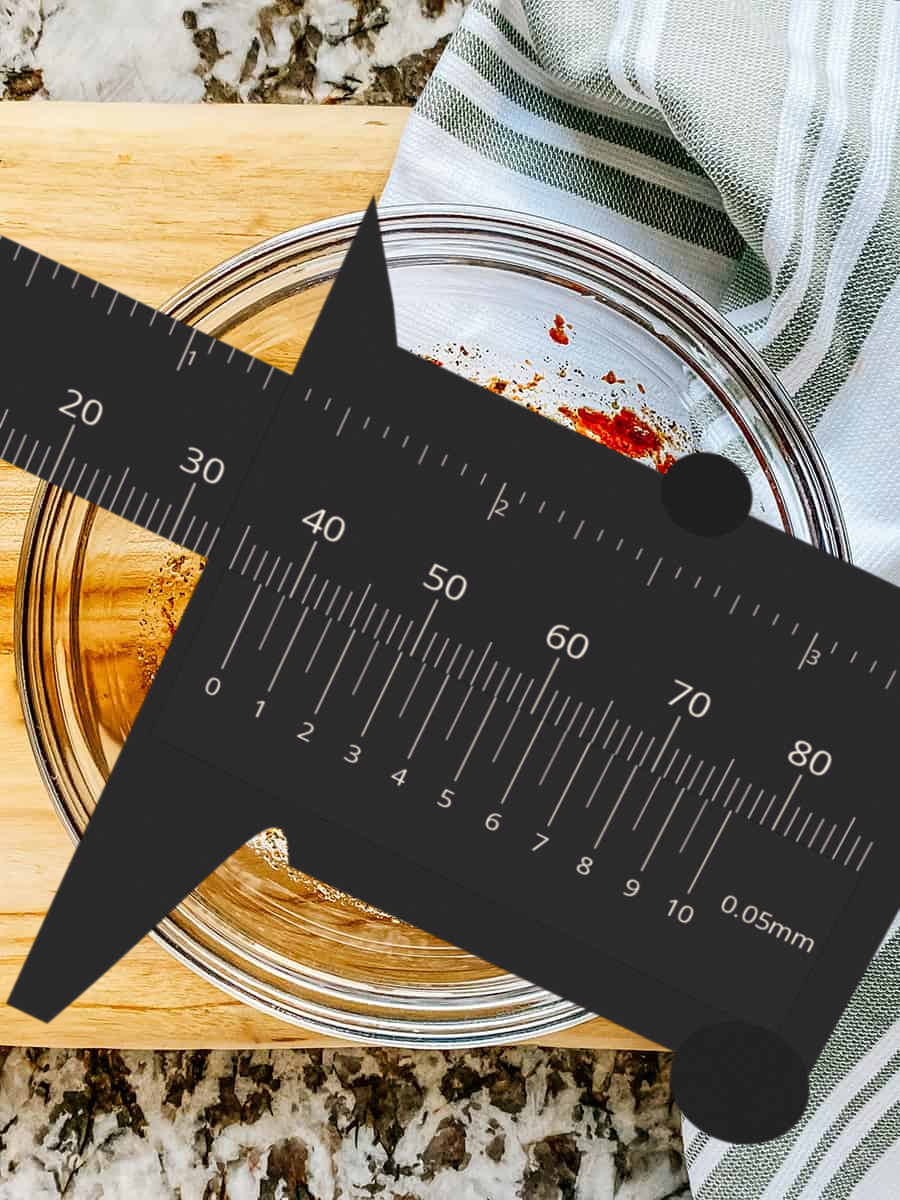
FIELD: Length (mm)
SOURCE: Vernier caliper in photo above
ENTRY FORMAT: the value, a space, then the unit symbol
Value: 37.6 mm
